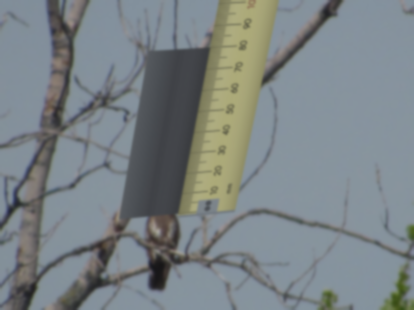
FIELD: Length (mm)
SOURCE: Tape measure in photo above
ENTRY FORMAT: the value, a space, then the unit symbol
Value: 80 mm
